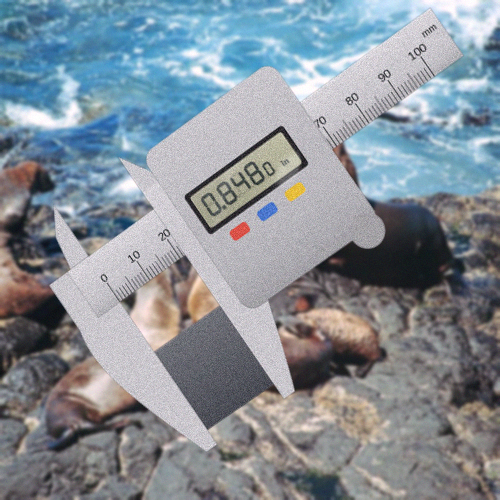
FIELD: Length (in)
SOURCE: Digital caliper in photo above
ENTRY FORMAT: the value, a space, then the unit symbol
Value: 0.8480 in
